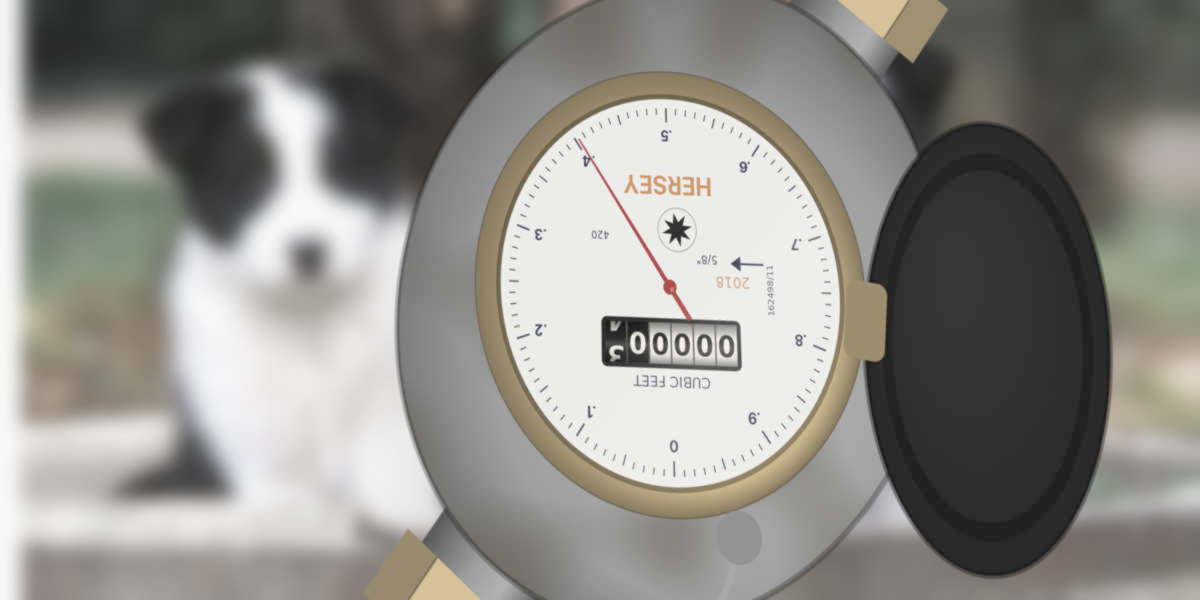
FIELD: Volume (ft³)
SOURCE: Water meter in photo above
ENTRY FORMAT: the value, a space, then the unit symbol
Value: 3.40 ft³
